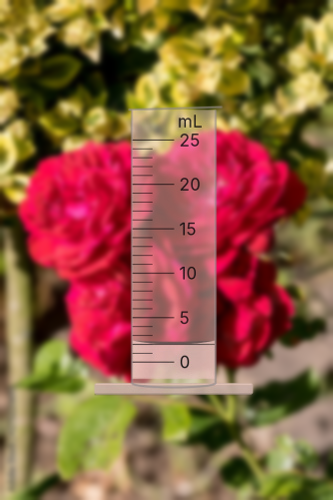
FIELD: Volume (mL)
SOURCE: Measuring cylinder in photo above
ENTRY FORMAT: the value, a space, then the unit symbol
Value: 2 mL
